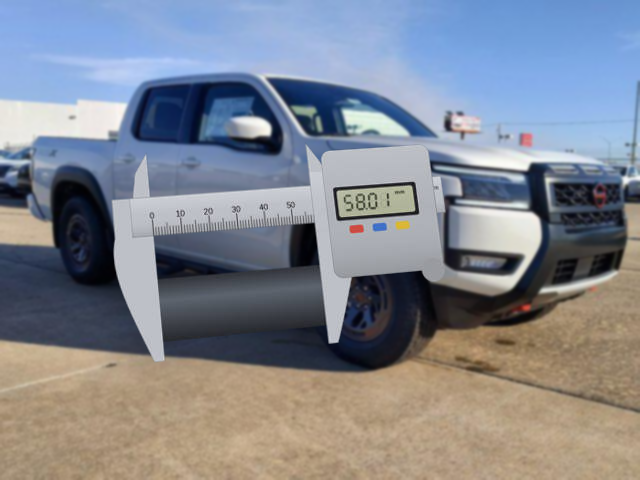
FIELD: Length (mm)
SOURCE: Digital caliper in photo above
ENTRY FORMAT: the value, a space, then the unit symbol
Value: 58.01 mm
